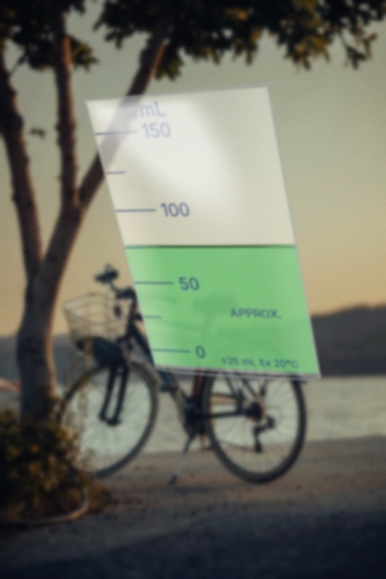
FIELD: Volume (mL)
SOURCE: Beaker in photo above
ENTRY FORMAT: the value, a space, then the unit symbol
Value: 75 mL
